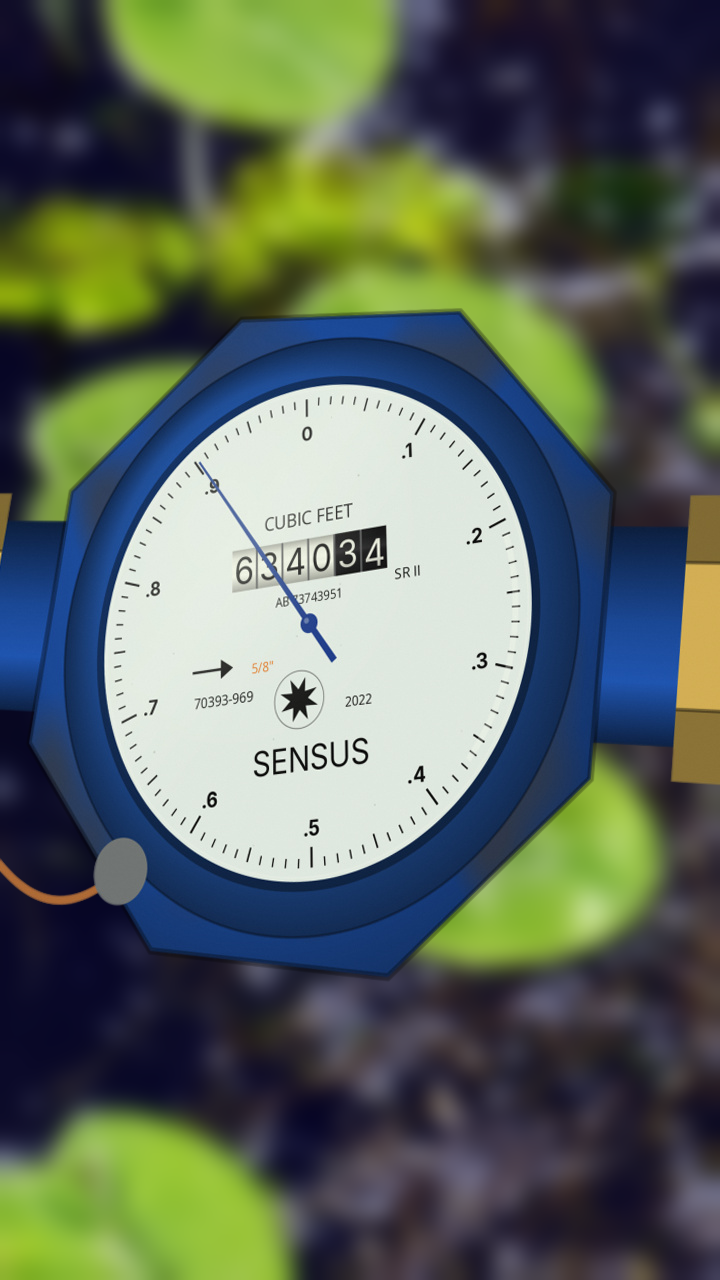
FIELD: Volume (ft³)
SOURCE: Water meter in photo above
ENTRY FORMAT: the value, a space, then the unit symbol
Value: 634033.90 ft³
